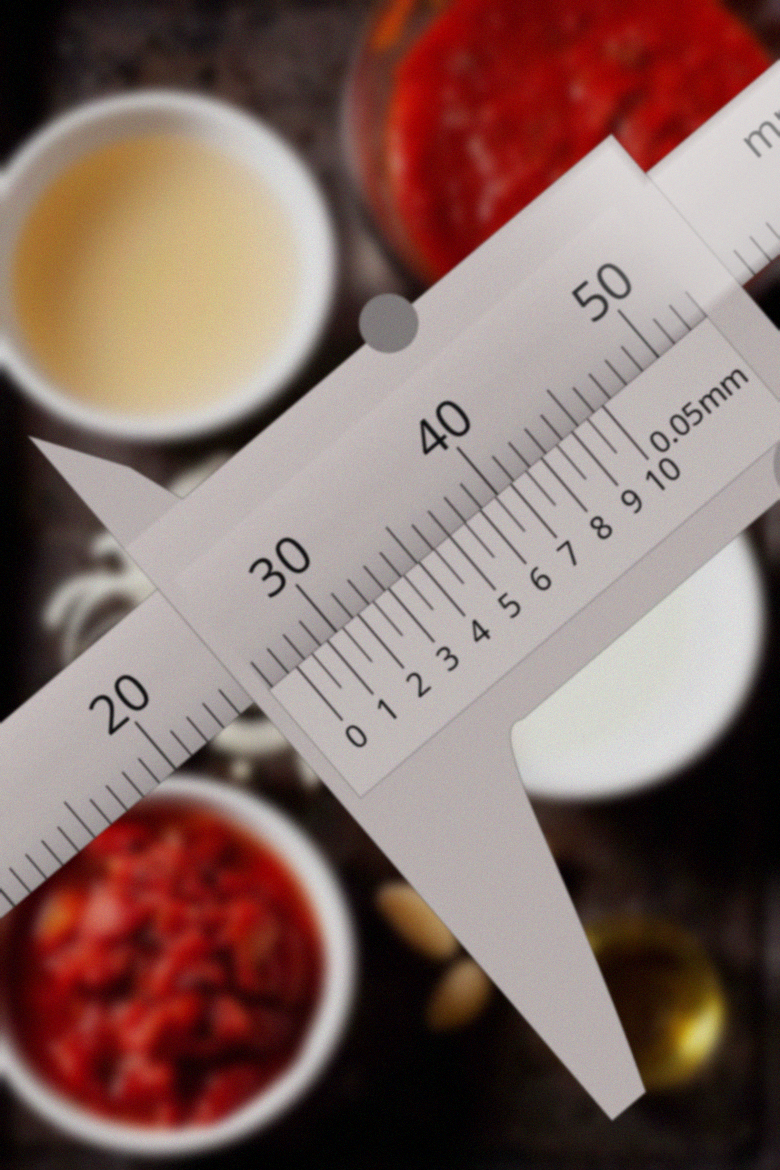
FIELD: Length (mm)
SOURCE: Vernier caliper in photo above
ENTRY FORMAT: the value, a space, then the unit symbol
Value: 27.5 mm
